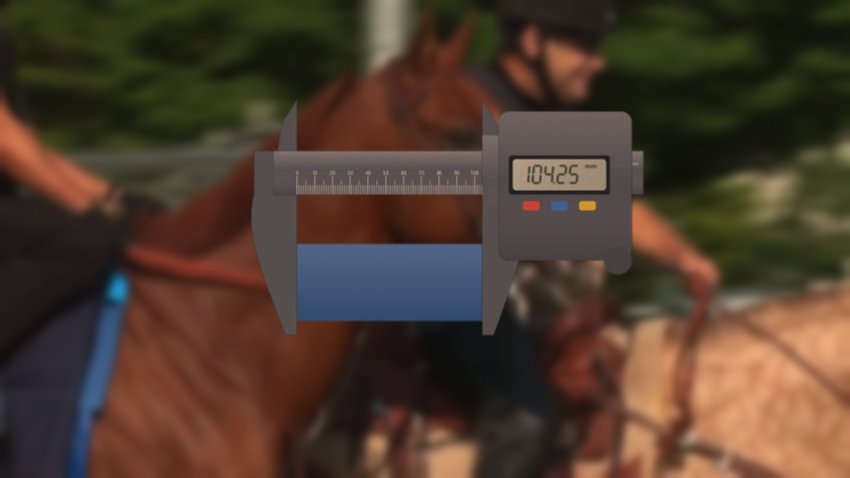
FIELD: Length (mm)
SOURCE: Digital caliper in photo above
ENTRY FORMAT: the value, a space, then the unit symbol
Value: 104.25 mm
